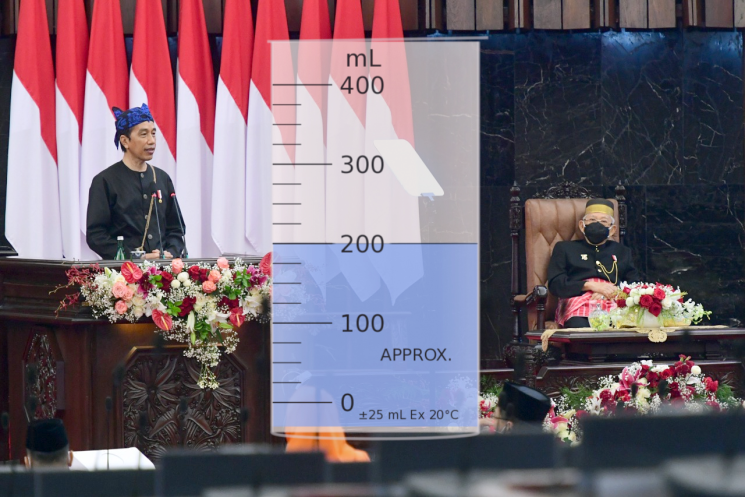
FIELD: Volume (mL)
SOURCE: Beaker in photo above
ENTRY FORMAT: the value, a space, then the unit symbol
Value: 200 mL
